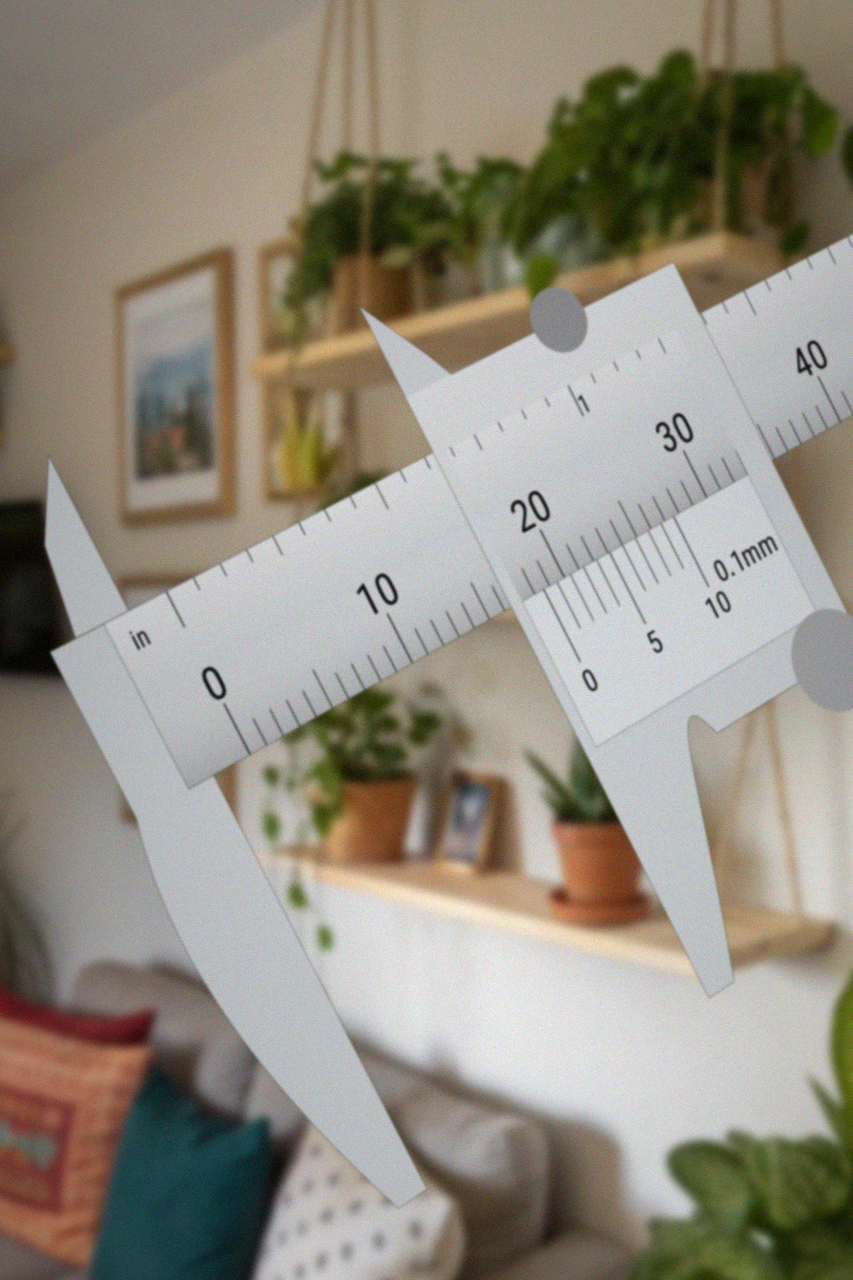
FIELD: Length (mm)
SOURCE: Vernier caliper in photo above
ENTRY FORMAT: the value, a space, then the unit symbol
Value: 18.6 mm
